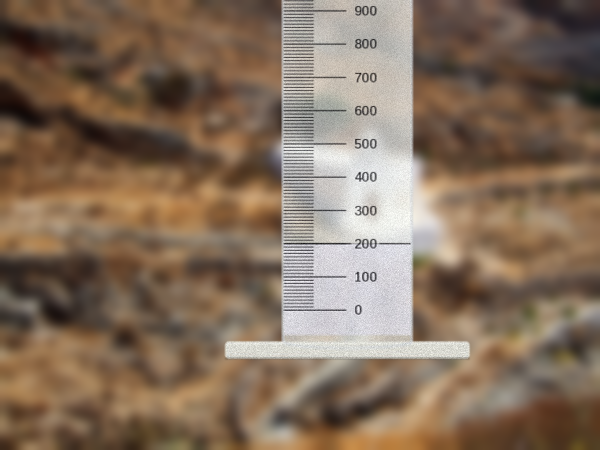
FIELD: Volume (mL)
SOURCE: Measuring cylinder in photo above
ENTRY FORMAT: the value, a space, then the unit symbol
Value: 200 mL
